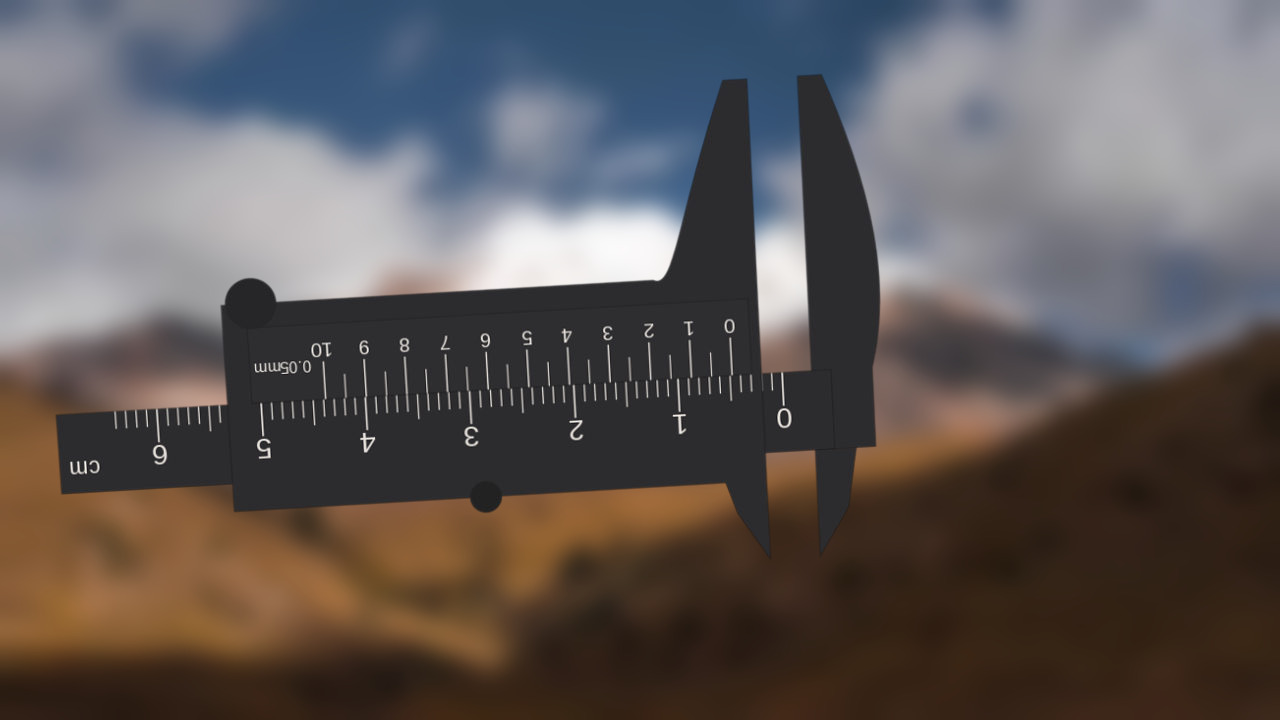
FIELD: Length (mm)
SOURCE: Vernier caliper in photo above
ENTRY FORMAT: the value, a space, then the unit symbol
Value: 4.8 mm
